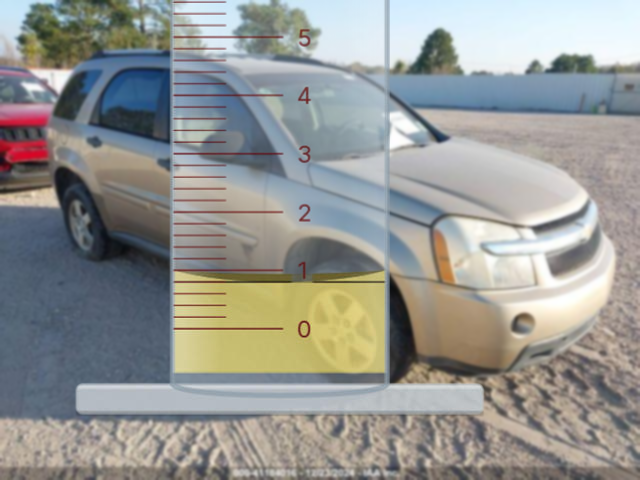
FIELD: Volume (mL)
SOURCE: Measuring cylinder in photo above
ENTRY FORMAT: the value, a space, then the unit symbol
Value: 0.8 mL
